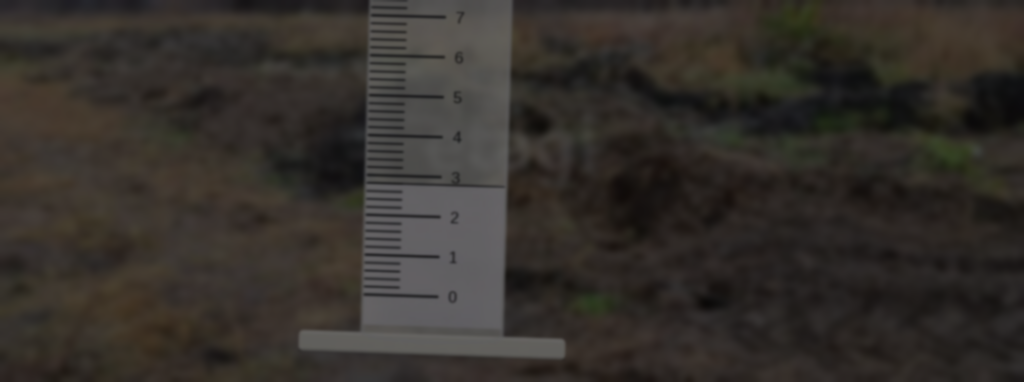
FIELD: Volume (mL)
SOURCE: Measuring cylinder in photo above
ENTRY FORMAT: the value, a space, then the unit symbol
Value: 2.8 mL
